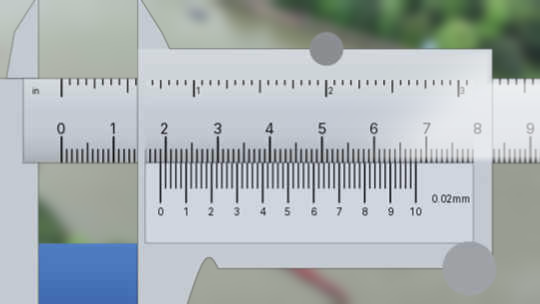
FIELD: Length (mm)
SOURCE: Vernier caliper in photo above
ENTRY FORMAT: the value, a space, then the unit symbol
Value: 19.0 mm
